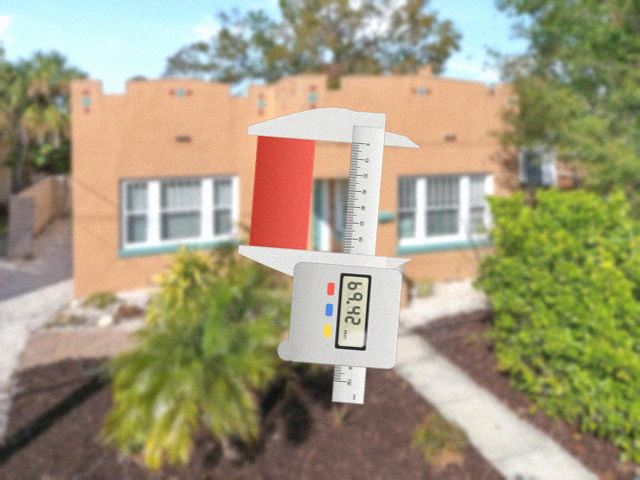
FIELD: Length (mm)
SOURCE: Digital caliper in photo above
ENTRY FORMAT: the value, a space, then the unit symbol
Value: 69.42 mm
